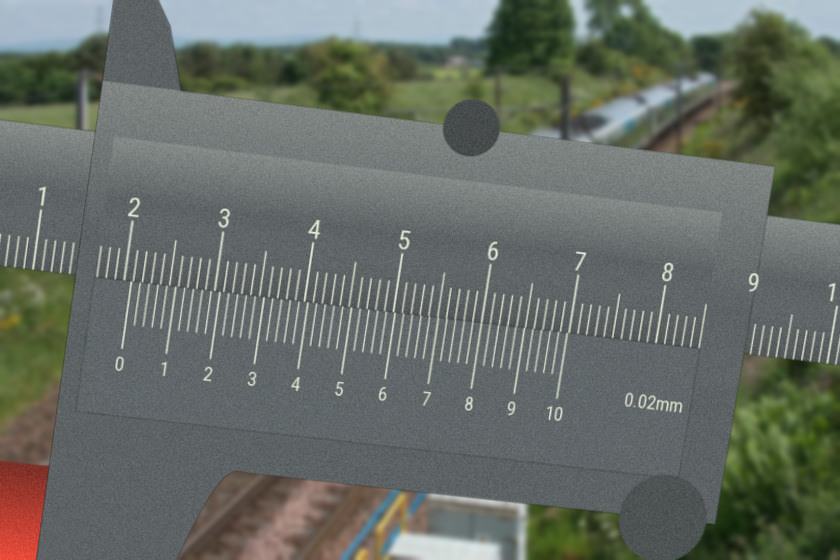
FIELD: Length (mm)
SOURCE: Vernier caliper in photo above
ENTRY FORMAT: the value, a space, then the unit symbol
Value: 20.8 mm
